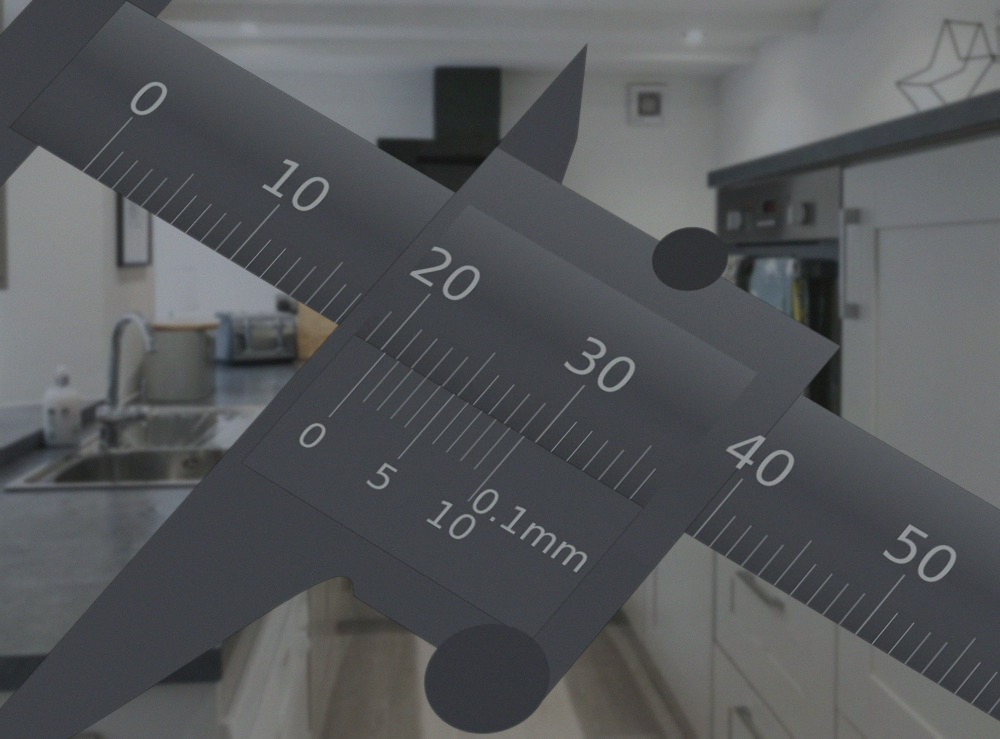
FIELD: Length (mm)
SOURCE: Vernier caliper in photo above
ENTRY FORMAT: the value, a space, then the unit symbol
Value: 20.3 mm
